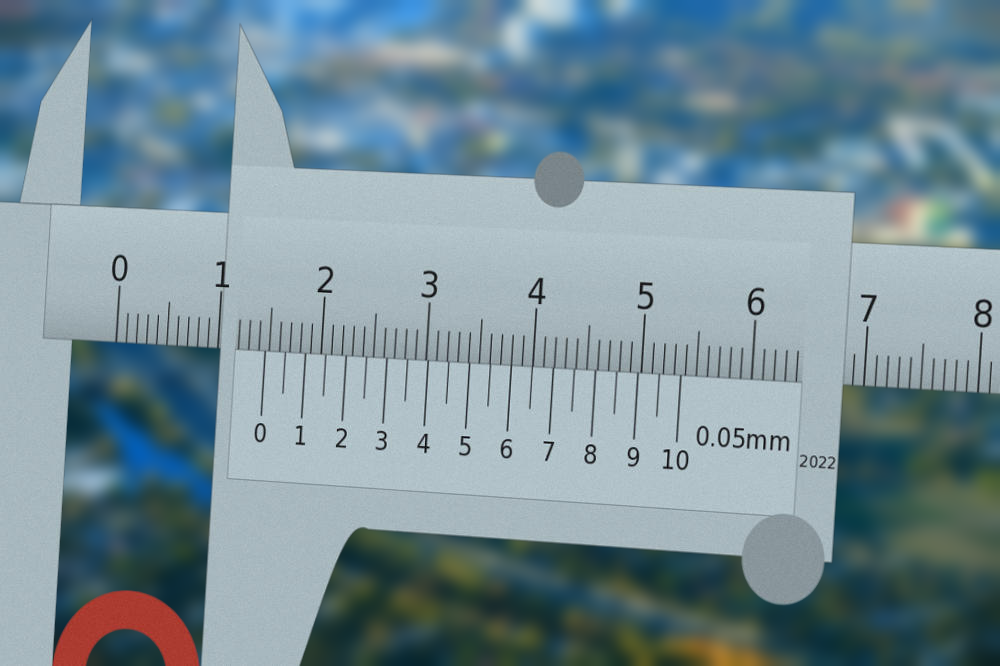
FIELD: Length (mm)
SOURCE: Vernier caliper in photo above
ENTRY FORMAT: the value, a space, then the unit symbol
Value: 14.6 mm
